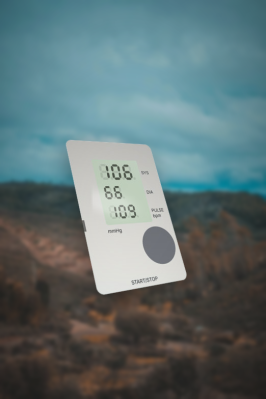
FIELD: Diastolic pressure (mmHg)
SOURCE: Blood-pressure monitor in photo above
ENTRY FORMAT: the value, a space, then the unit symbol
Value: 66 mmHg
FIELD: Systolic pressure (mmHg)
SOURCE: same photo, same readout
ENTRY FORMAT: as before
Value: 106 mmHg
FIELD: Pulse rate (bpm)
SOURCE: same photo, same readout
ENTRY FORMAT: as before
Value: 109 bpm
